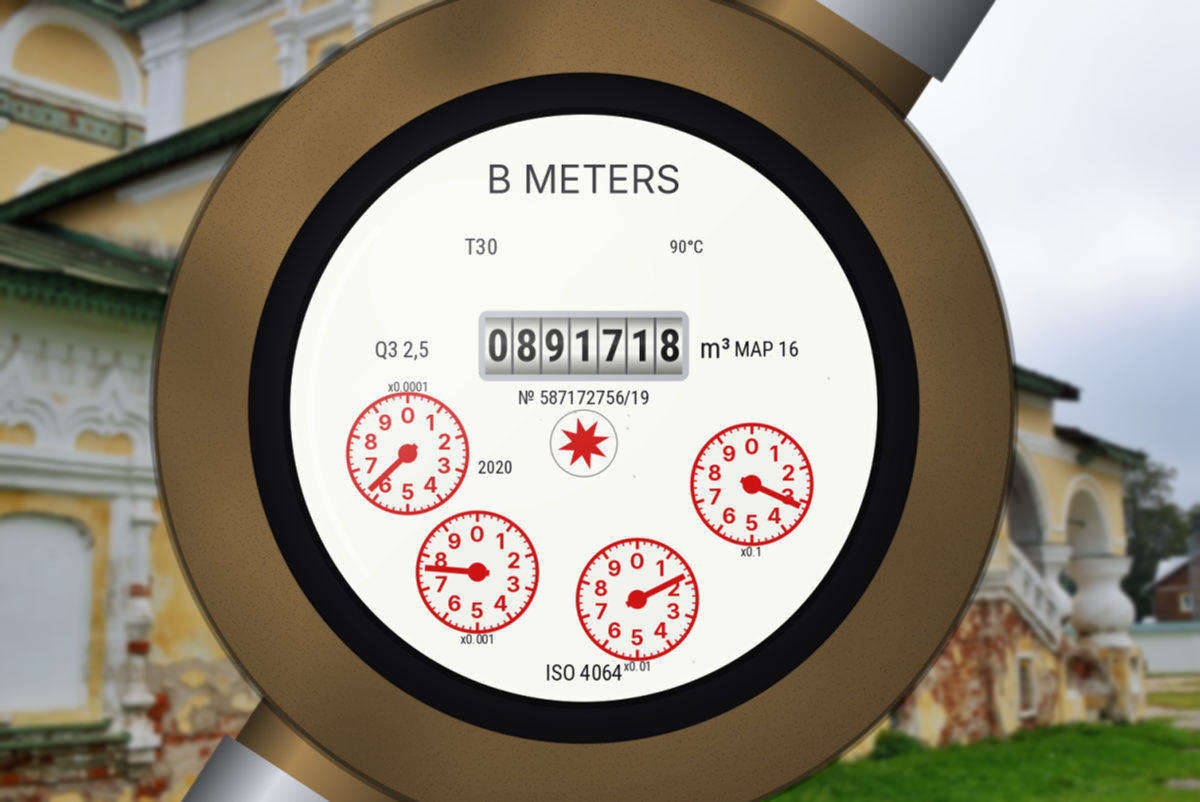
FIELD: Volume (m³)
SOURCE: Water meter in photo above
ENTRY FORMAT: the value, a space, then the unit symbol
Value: 891718.3176 m³
